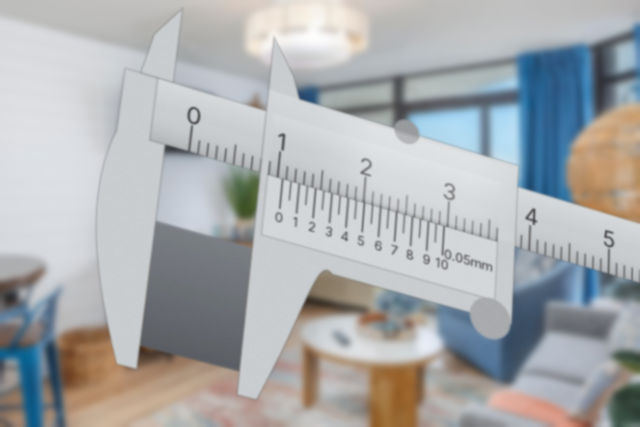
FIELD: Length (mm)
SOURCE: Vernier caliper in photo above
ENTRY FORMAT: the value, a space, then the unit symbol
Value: 10.6 mm
